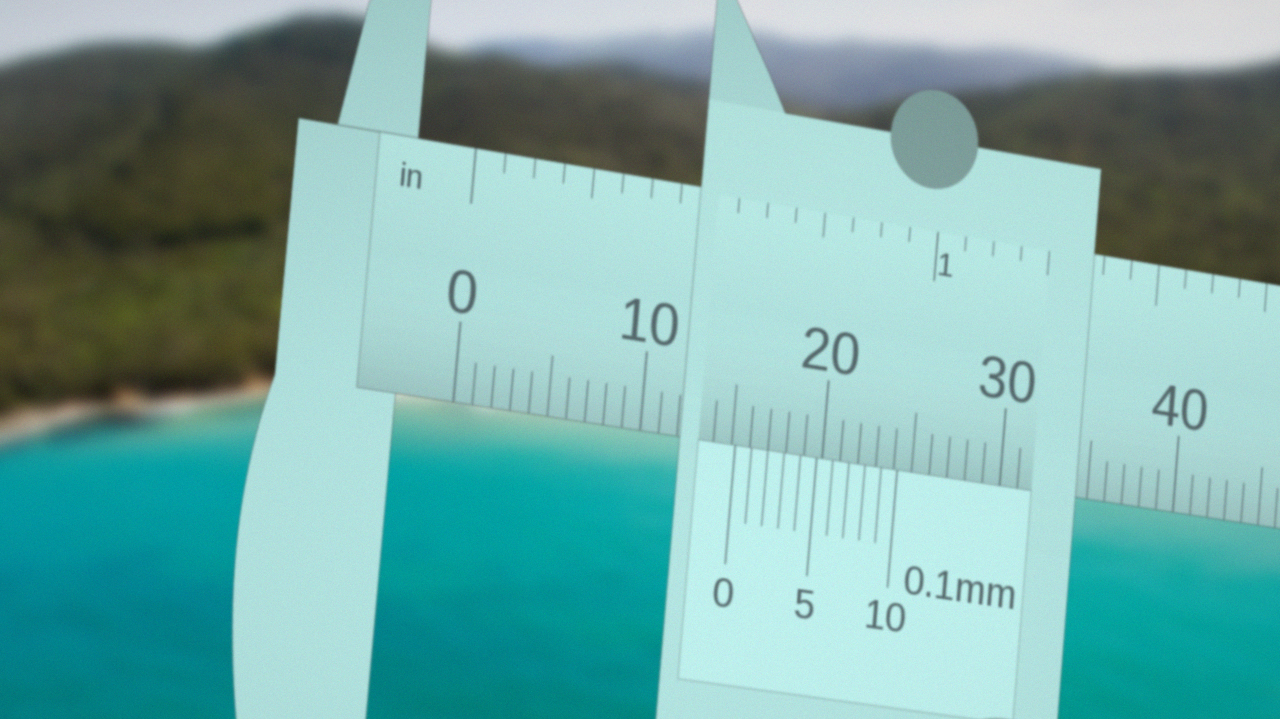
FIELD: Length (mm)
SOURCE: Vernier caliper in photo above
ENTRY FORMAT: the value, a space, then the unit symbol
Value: 15.2 mm
